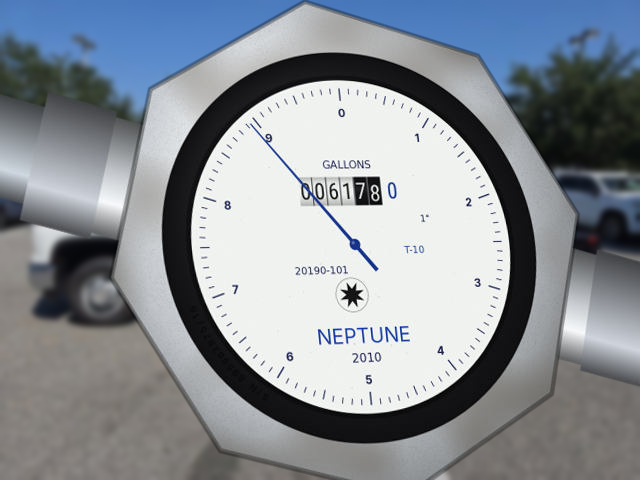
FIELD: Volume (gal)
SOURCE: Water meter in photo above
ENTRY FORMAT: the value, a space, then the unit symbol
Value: 61778.9 gal
